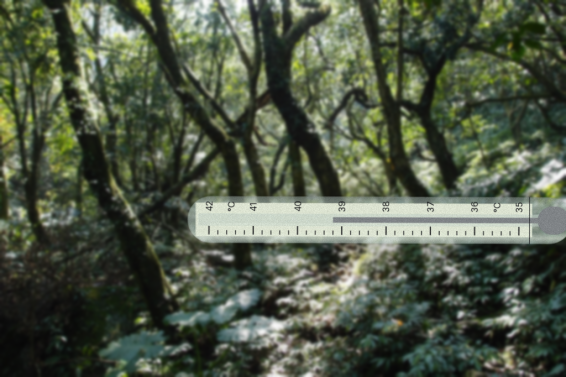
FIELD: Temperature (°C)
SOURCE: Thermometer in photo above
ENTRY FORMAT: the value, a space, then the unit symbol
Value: 39.2 °C
